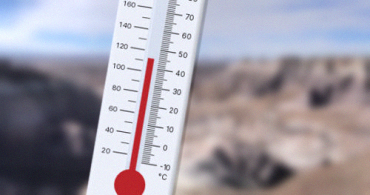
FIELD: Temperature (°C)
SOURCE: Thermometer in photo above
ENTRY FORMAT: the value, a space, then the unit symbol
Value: 45 °C
